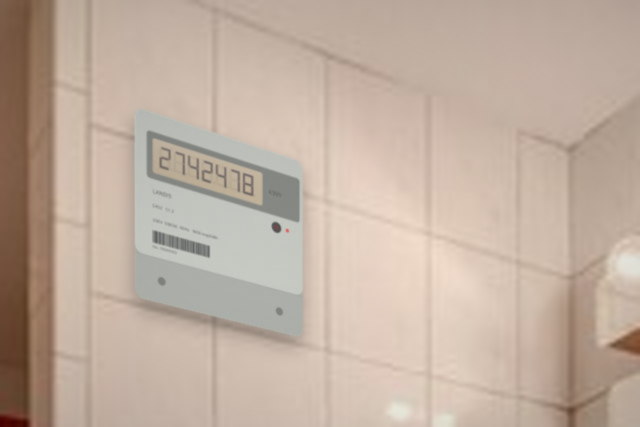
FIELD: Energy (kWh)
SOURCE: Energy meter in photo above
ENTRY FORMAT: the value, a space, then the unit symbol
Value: 2742478 kWh
